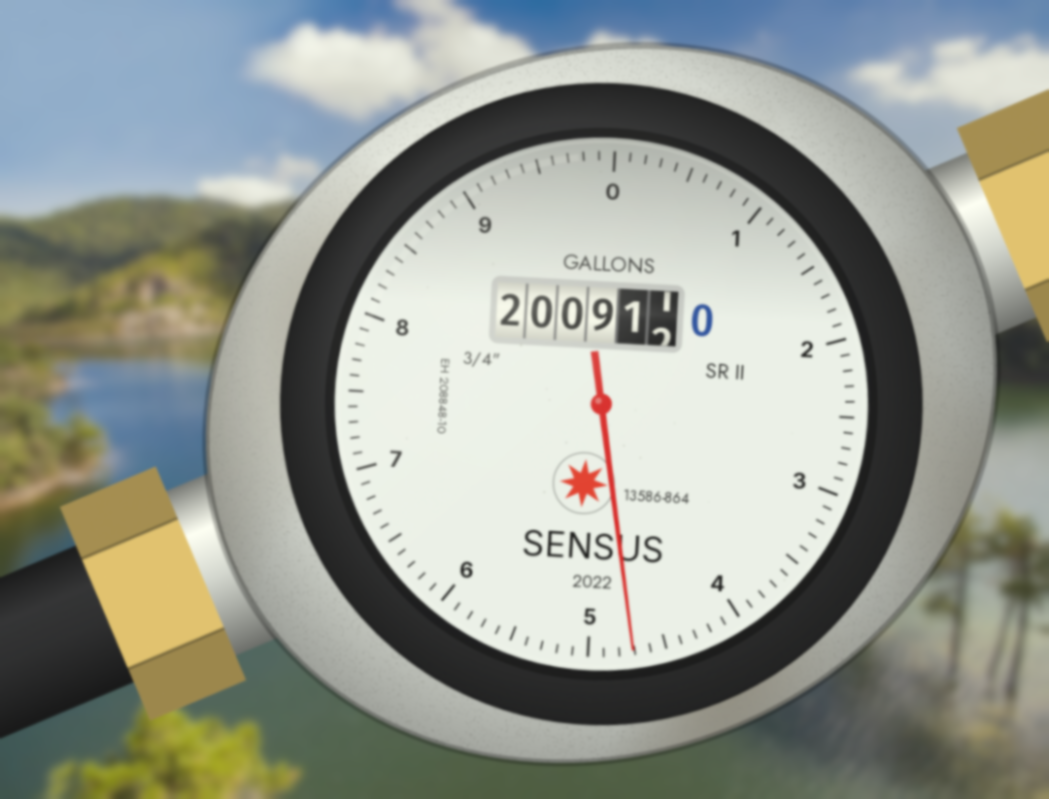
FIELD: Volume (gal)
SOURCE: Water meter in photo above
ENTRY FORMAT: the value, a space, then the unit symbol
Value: 2009114.7 gal
